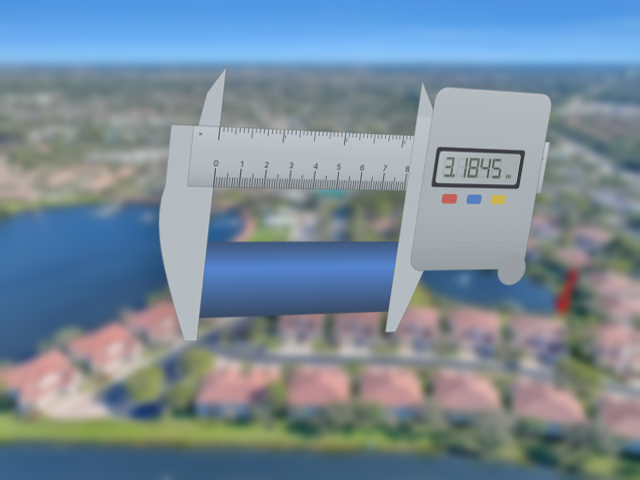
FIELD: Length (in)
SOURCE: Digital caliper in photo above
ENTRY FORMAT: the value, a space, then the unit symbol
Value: 3.1845 in
